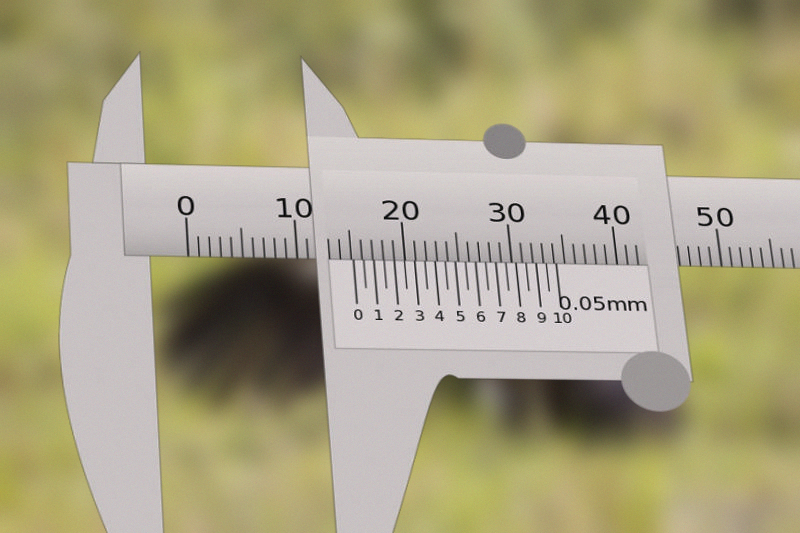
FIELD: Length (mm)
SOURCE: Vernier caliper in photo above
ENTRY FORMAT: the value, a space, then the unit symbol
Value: 15.2 mm
